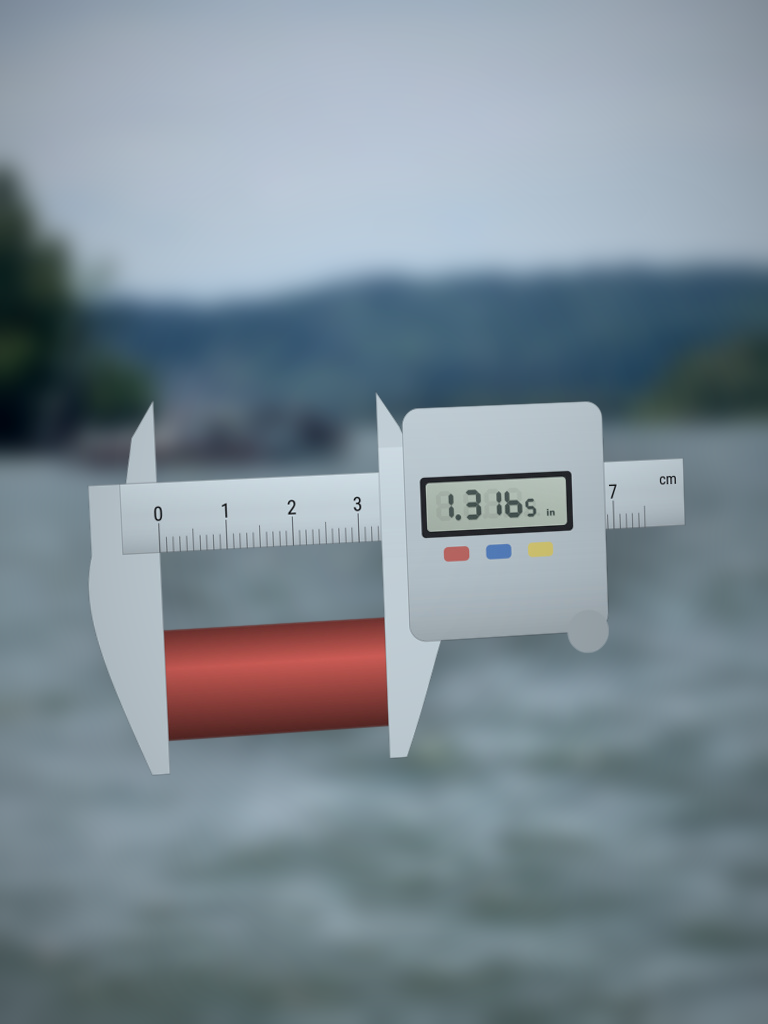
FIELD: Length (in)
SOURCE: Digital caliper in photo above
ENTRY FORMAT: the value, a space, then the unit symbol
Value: 1.3165 in
